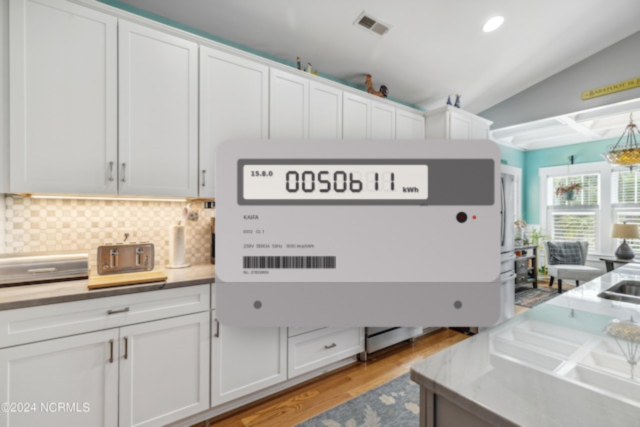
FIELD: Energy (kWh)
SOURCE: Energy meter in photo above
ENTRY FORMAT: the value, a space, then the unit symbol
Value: 50611 kWh
